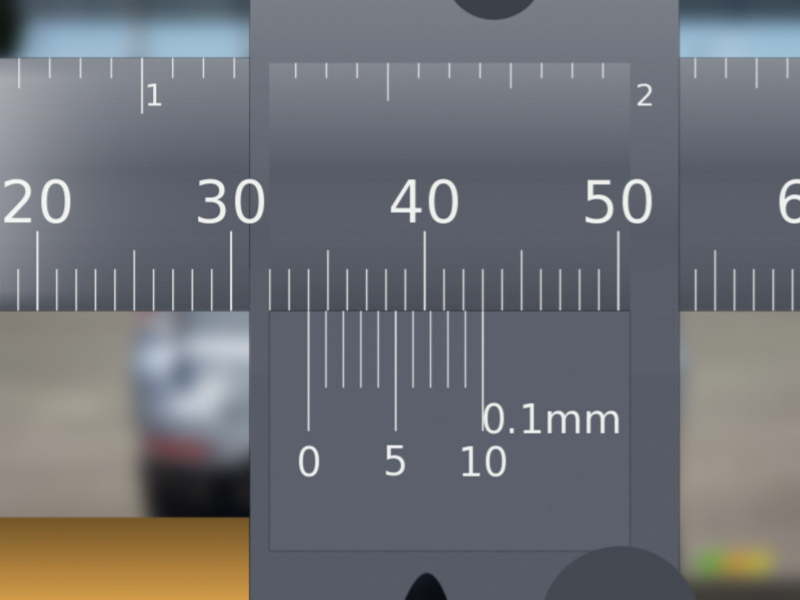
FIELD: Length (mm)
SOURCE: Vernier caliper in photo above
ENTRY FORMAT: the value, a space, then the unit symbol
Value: 34.0 mm
